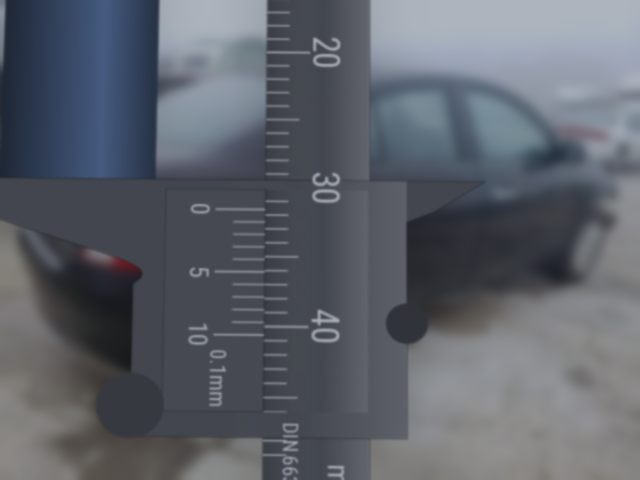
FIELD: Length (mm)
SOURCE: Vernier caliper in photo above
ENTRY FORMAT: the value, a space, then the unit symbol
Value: 31.6 mm
